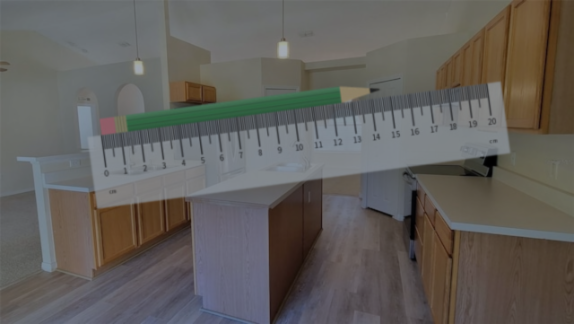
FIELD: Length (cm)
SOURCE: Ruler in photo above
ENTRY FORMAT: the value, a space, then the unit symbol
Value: 14.5 cm
